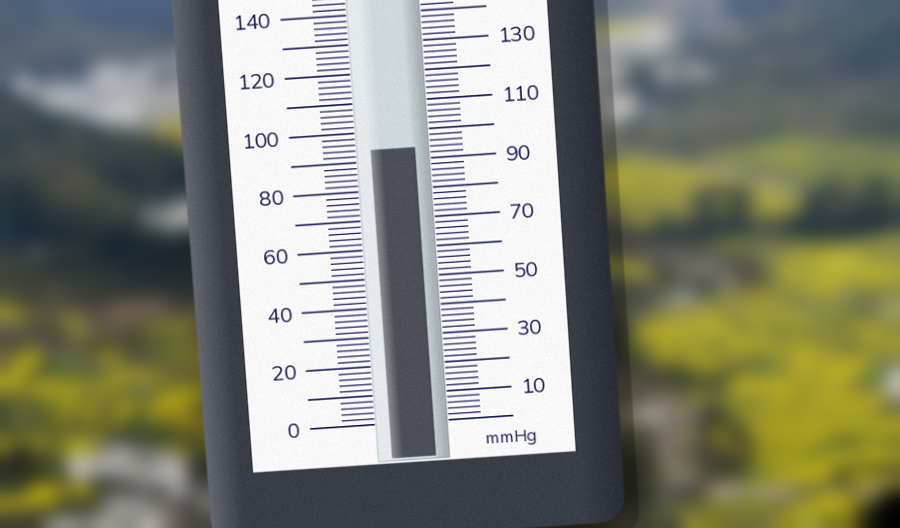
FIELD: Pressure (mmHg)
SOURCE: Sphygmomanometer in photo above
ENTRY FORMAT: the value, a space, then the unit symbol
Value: 94 mmHg
